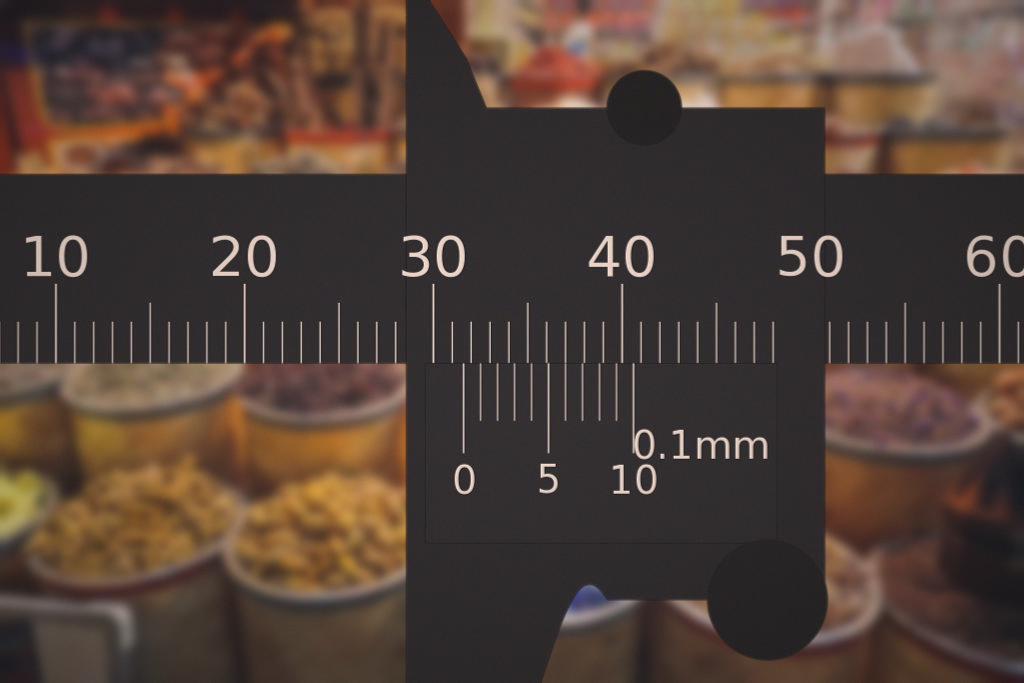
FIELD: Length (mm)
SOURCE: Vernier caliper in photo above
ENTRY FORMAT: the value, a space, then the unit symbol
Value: 31.6 mm
